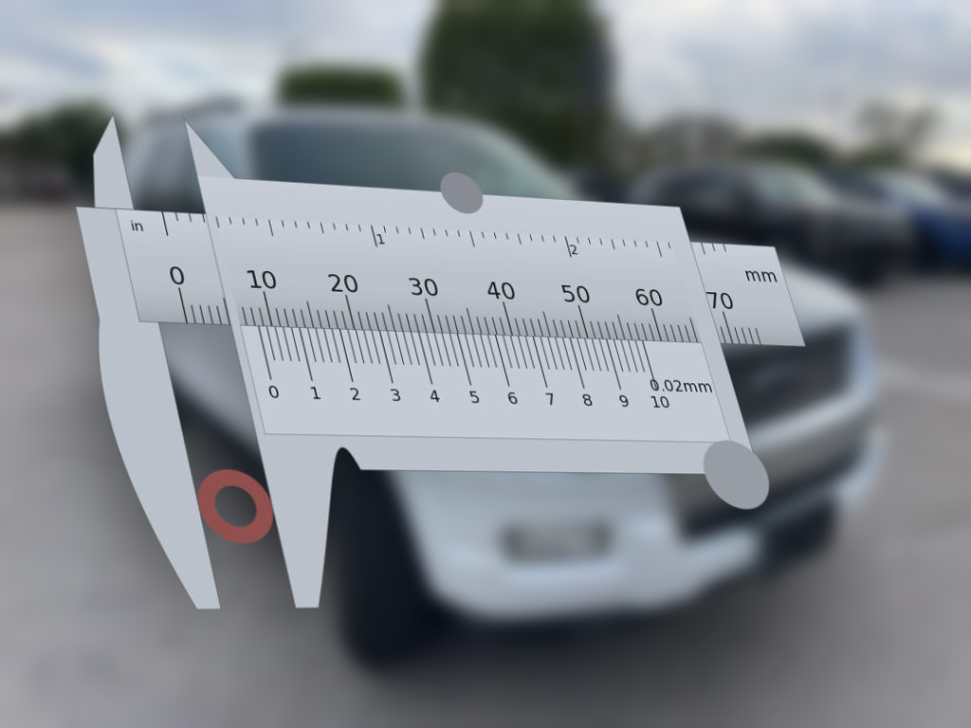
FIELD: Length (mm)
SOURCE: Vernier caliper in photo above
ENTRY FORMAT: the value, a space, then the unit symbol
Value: 8.4 mm
